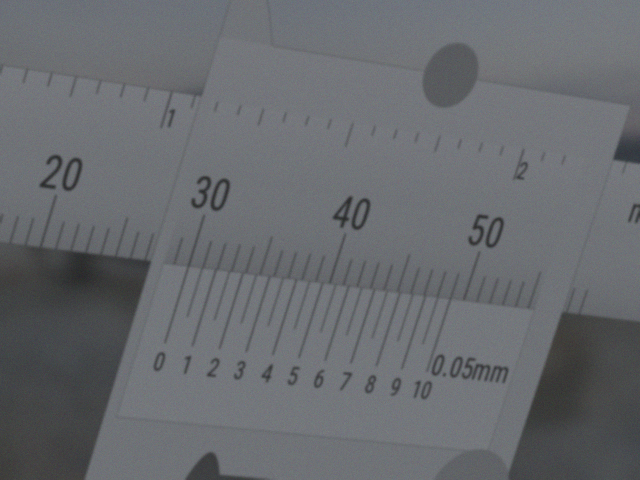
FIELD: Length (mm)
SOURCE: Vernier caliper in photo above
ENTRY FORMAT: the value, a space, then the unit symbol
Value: 30.0 mm
